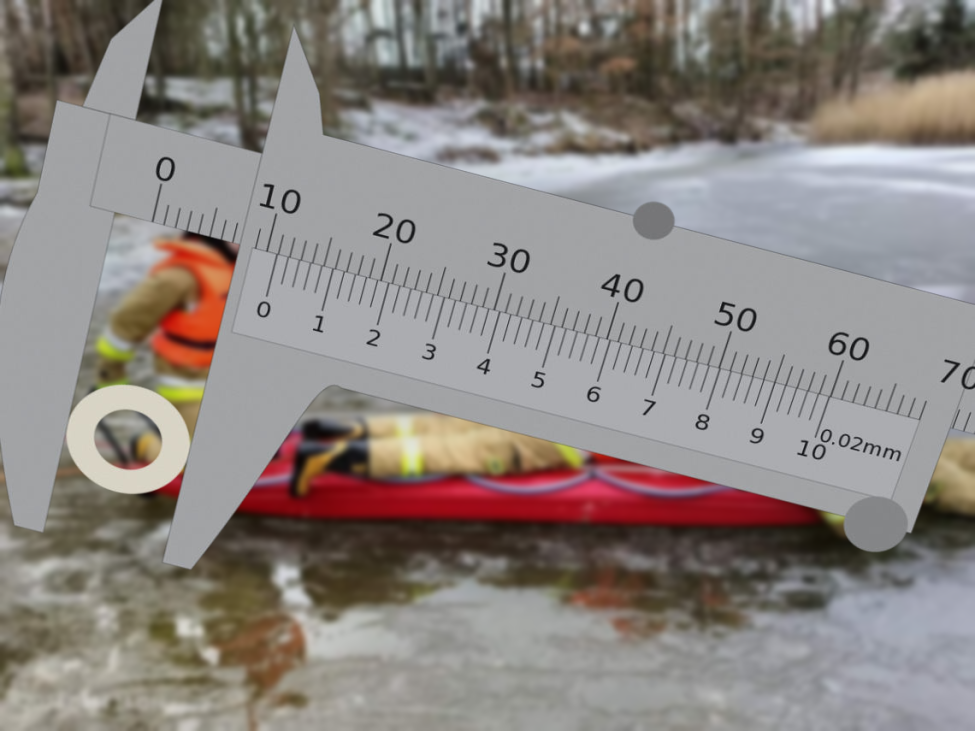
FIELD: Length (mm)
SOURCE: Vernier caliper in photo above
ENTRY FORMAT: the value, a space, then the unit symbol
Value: 10.9 mm
